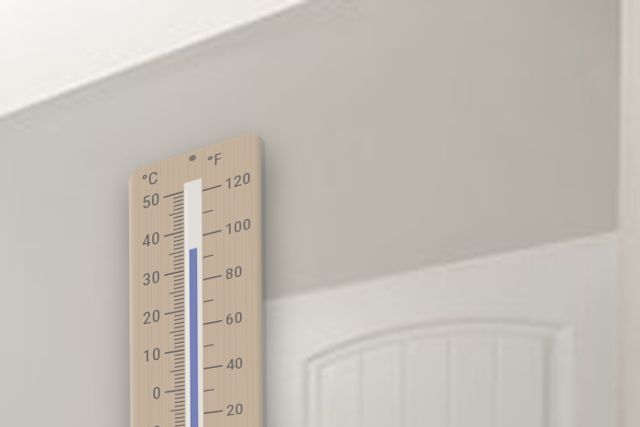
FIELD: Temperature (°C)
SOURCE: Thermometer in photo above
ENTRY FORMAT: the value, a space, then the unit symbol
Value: 35 °C
